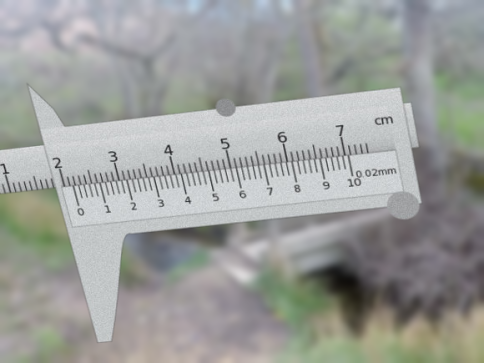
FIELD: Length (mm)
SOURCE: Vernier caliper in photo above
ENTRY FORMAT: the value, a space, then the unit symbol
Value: 21.6 mm
